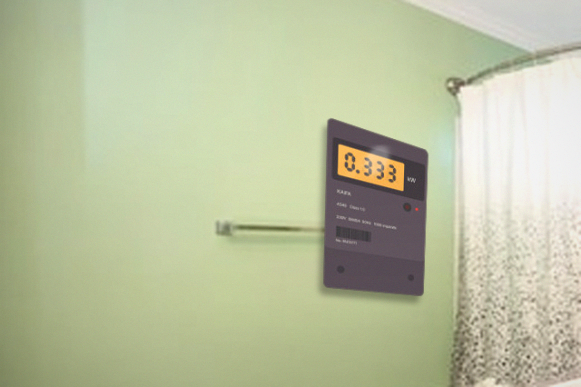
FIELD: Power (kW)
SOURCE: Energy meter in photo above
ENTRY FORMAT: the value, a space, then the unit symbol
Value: 0.333 kW
